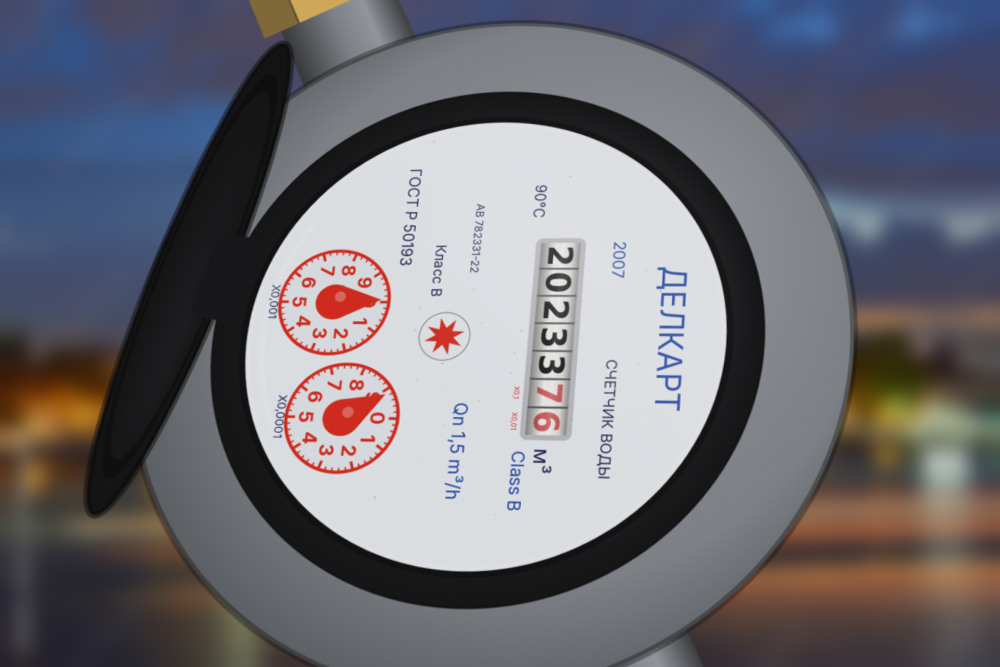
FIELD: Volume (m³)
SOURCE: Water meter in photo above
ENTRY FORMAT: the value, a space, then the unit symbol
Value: 20233.7599 m³
